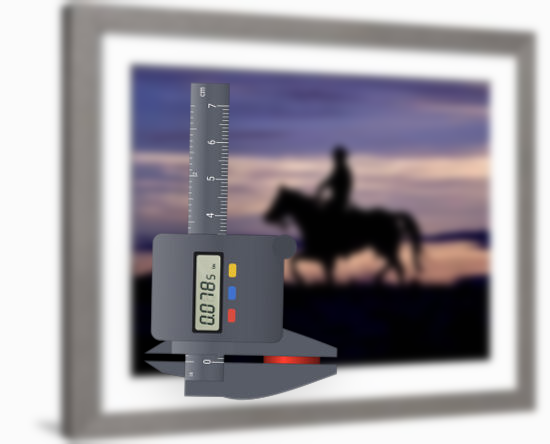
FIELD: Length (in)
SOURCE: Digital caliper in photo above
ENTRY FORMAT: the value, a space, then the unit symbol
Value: 0.0785 in
